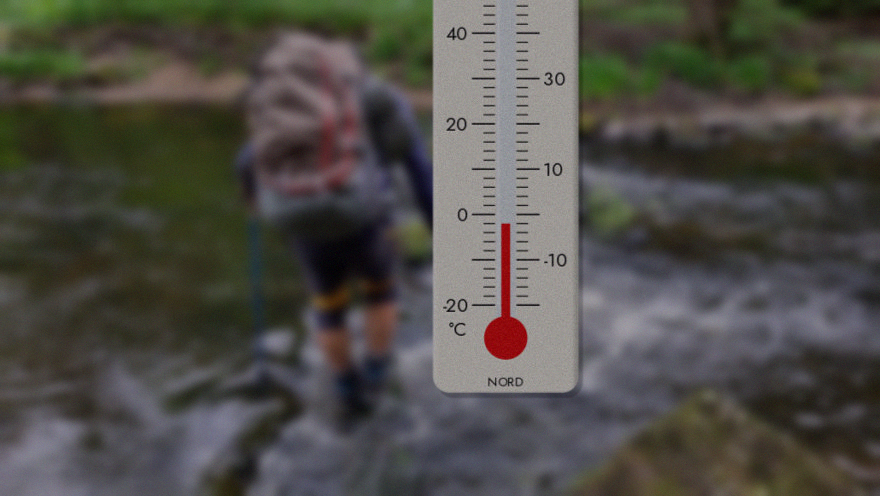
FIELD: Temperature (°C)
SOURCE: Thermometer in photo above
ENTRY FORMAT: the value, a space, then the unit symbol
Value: -2 °C
